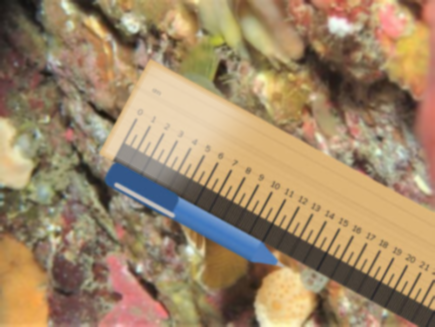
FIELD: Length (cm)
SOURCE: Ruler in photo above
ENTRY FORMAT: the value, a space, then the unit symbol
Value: 13 cm
